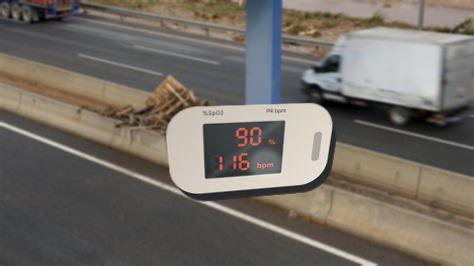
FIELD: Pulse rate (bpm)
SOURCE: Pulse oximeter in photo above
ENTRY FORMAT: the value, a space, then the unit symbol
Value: 116 bpm
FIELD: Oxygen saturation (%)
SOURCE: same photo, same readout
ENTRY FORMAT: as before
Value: 90 %
